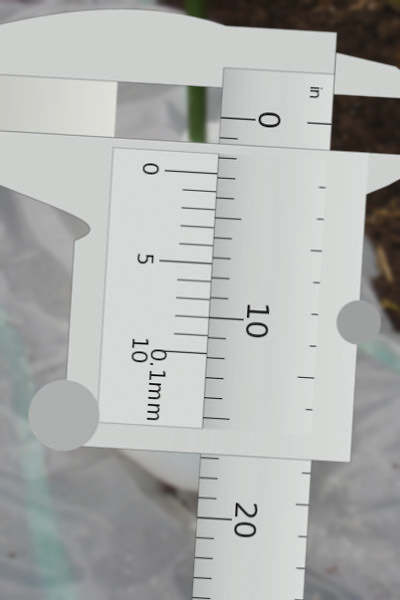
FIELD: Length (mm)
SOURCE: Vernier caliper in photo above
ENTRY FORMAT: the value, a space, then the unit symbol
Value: 2.8 mm
